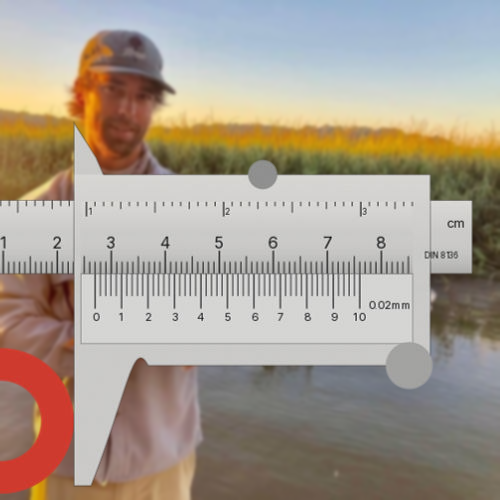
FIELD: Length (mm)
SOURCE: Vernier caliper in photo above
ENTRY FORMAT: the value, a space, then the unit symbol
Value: 27.0 mm
